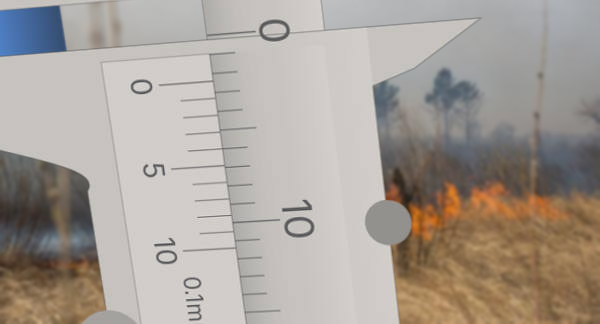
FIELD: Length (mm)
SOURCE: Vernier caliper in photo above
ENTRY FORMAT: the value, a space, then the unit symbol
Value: 2.4 mm
